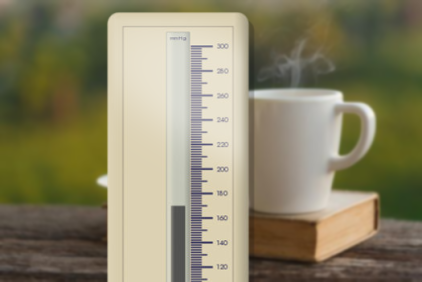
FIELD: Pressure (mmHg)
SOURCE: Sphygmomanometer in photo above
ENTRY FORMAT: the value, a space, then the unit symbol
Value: 170 mmHg
